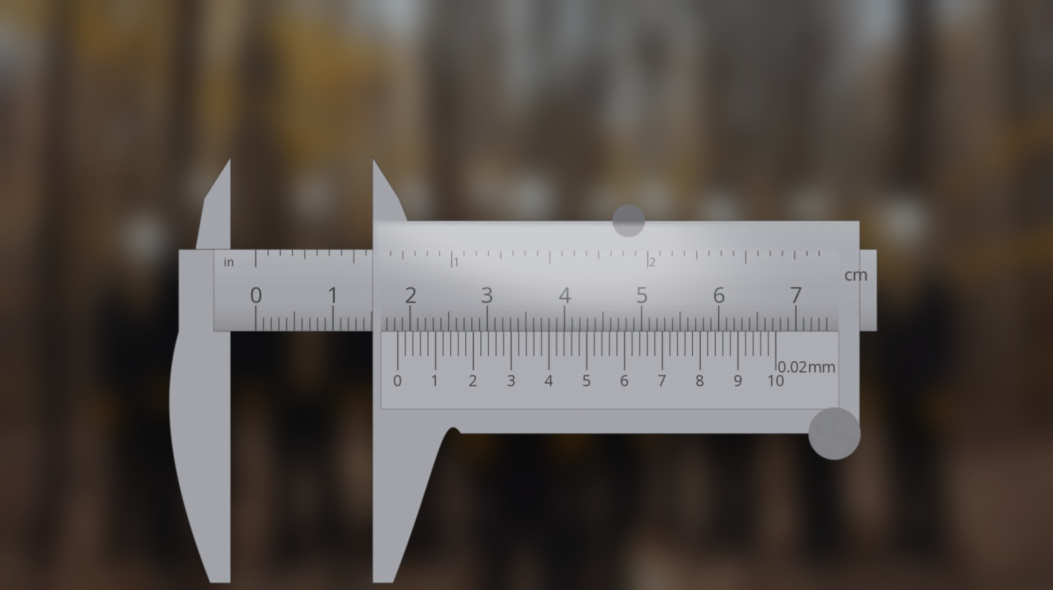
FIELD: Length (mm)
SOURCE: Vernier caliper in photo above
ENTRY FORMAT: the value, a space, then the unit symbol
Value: 18.4 mm
